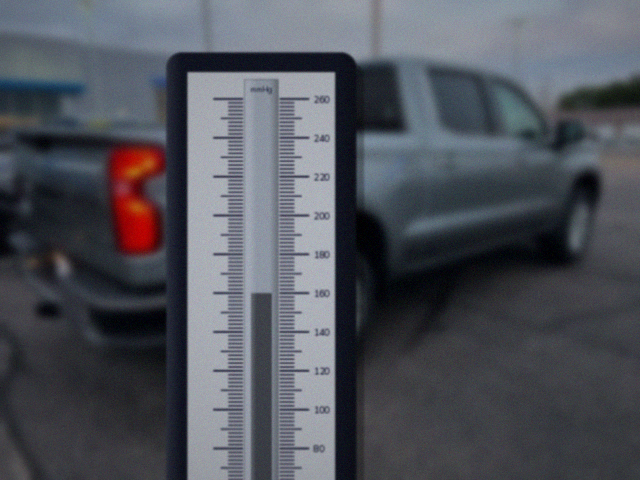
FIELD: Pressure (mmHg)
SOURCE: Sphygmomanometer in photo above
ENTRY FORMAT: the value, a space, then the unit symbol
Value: 160 mmHg
